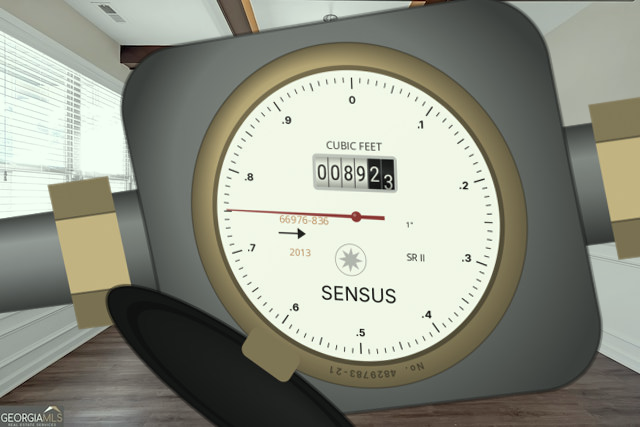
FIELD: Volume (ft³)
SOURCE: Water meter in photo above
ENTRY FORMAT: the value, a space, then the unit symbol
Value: 8922.75 ft³
